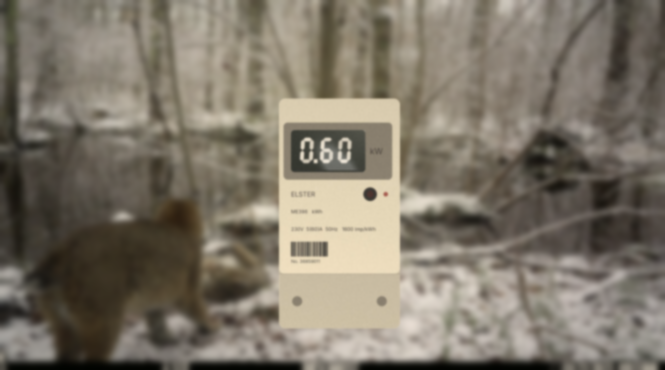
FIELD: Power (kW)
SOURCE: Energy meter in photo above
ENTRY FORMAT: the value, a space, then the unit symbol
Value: 0.60 kW
